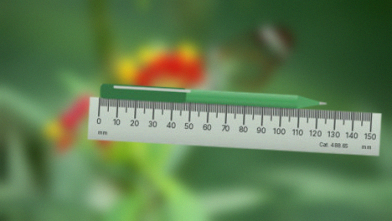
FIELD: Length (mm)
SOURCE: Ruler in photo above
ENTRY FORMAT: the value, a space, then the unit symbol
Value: 125 mm
